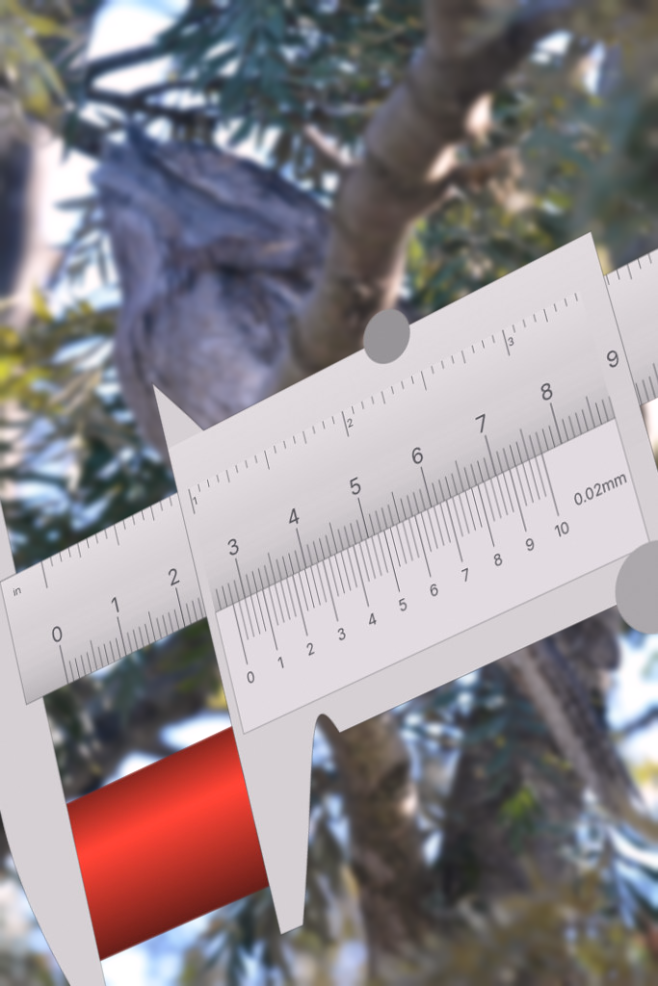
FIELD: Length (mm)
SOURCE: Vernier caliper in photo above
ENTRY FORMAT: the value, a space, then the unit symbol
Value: 28.0 mm
